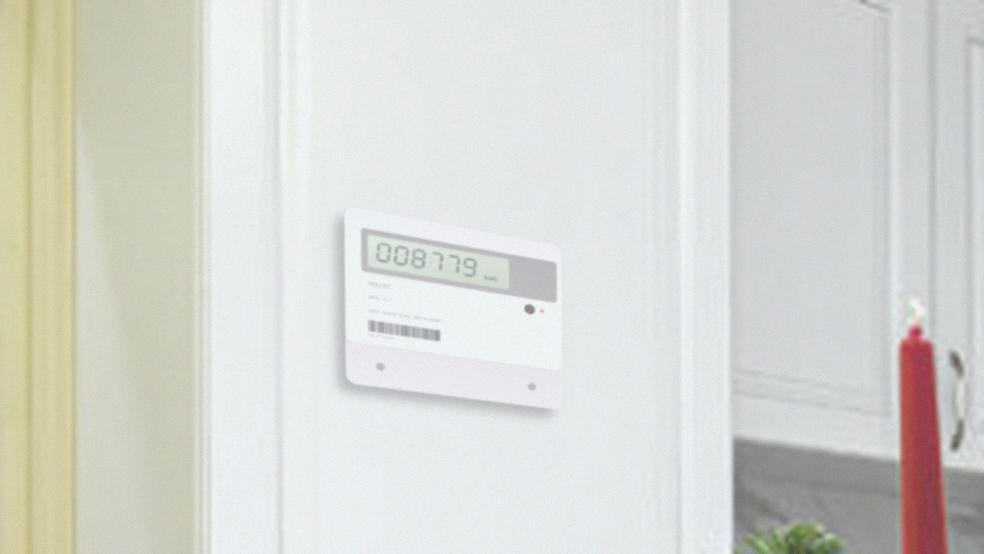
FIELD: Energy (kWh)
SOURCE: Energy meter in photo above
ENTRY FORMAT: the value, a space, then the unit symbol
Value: 8779 kWh
